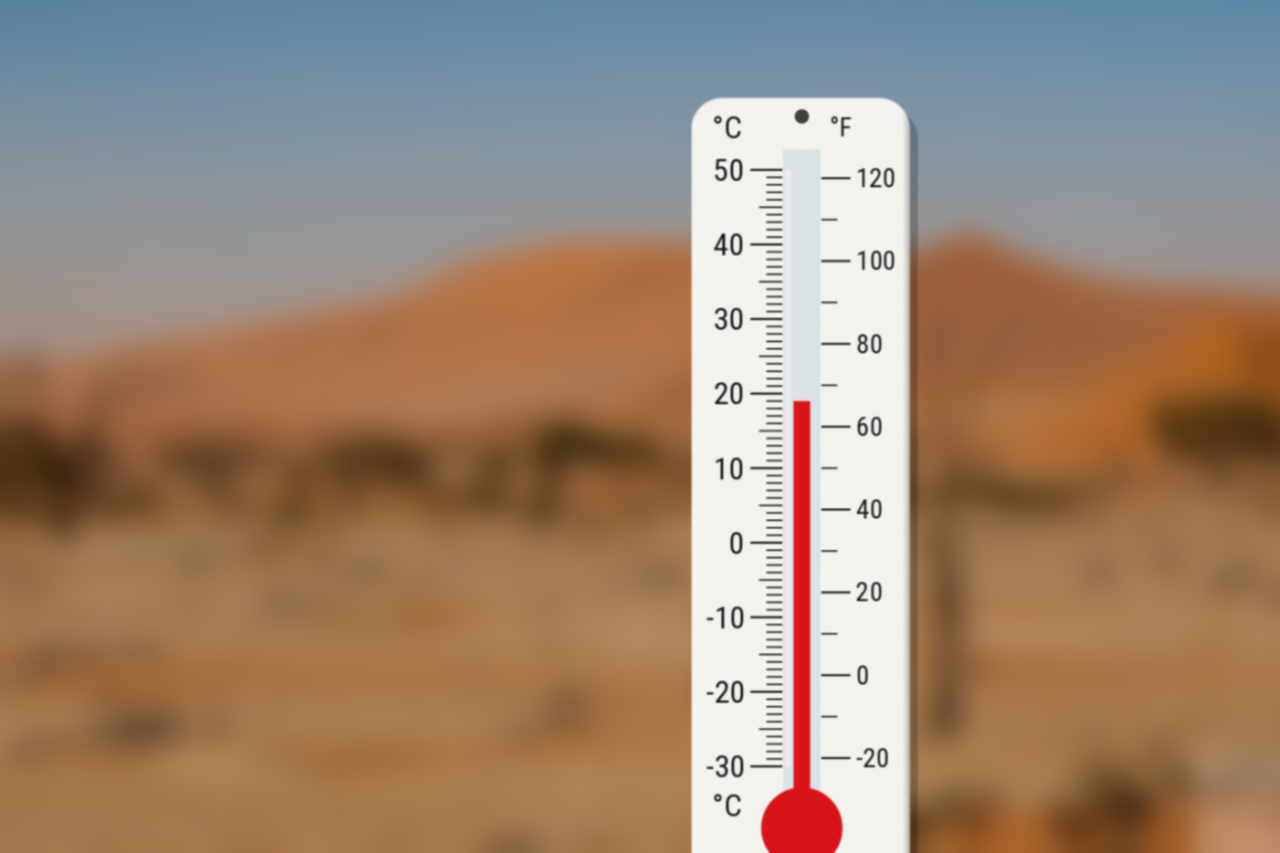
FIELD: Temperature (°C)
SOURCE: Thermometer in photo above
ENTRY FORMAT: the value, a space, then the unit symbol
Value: 19 °C
